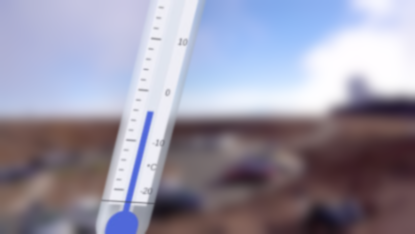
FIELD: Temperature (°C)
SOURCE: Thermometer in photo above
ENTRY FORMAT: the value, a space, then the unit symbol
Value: -4 °C
